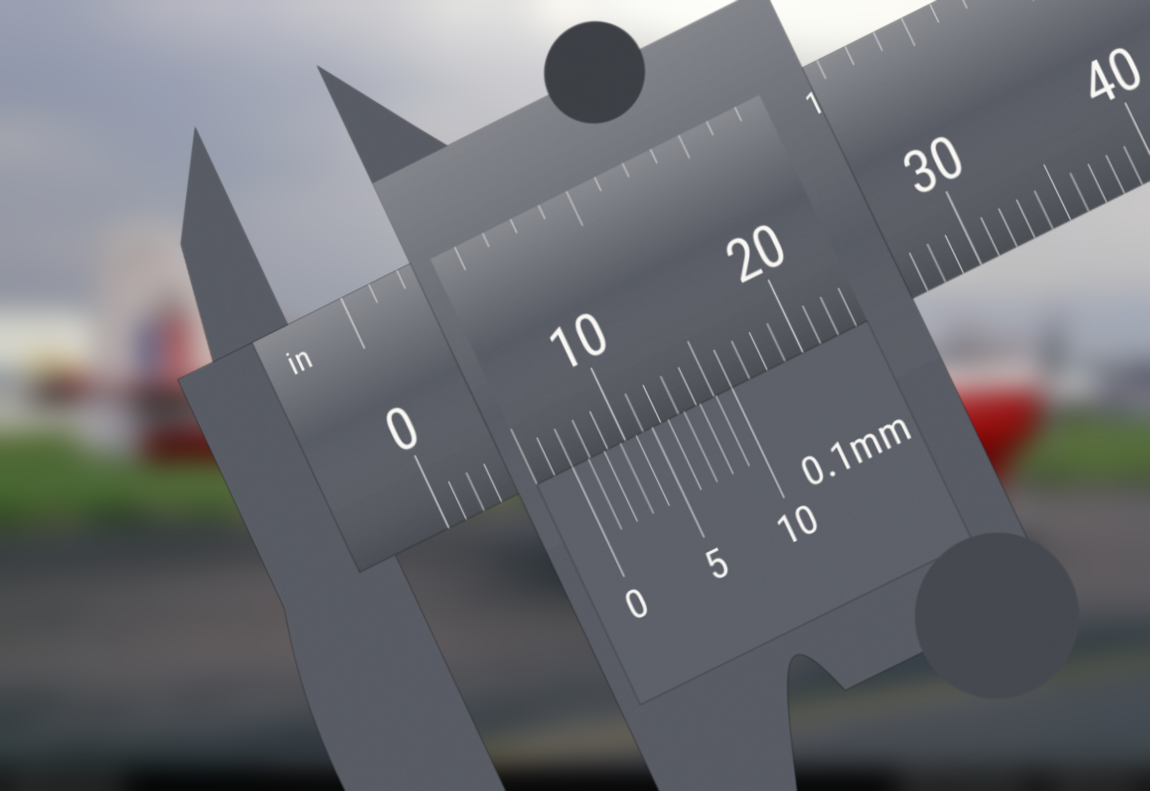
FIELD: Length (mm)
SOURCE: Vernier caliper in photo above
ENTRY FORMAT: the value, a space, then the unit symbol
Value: 7.0 mm
